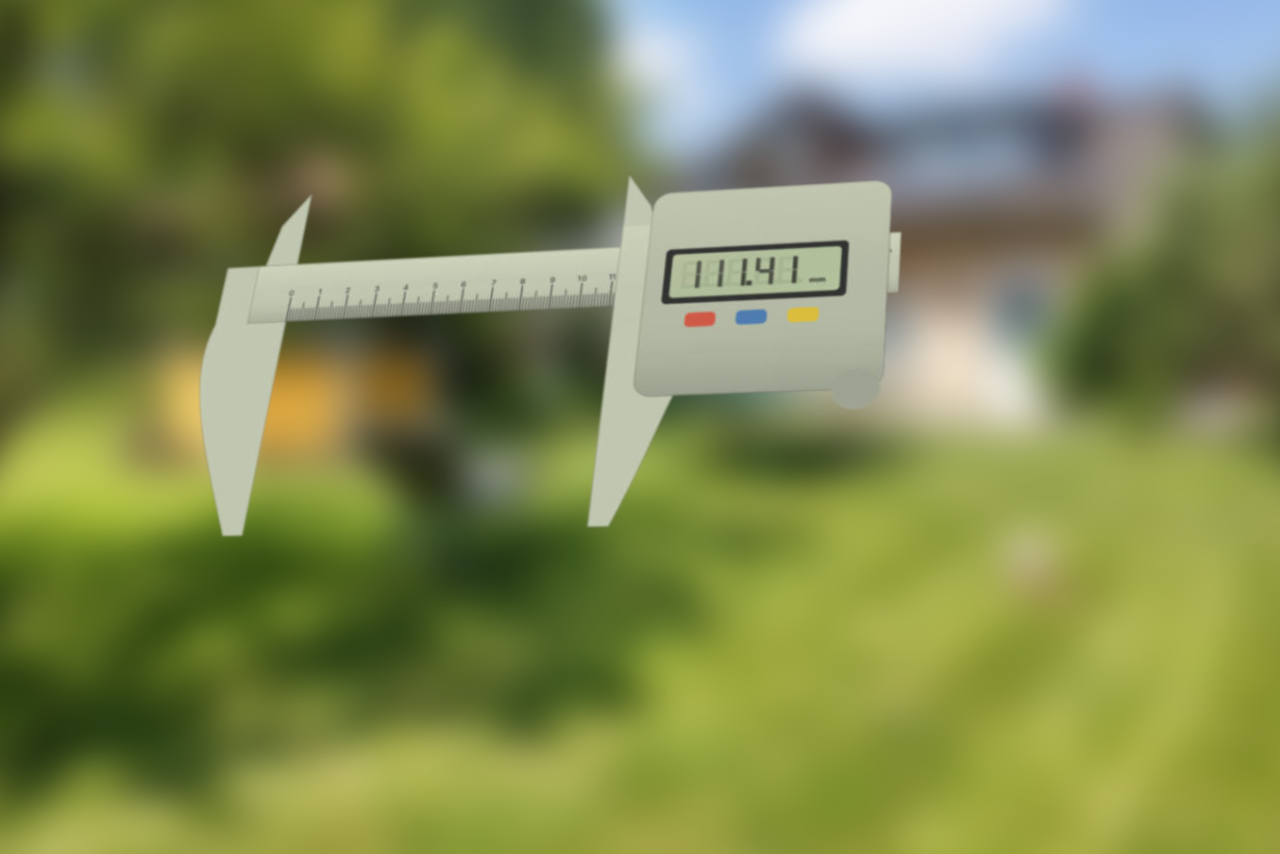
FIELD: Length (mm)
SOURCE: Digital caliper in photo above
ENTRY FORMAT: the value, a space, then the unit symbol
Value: 111.41 mm
